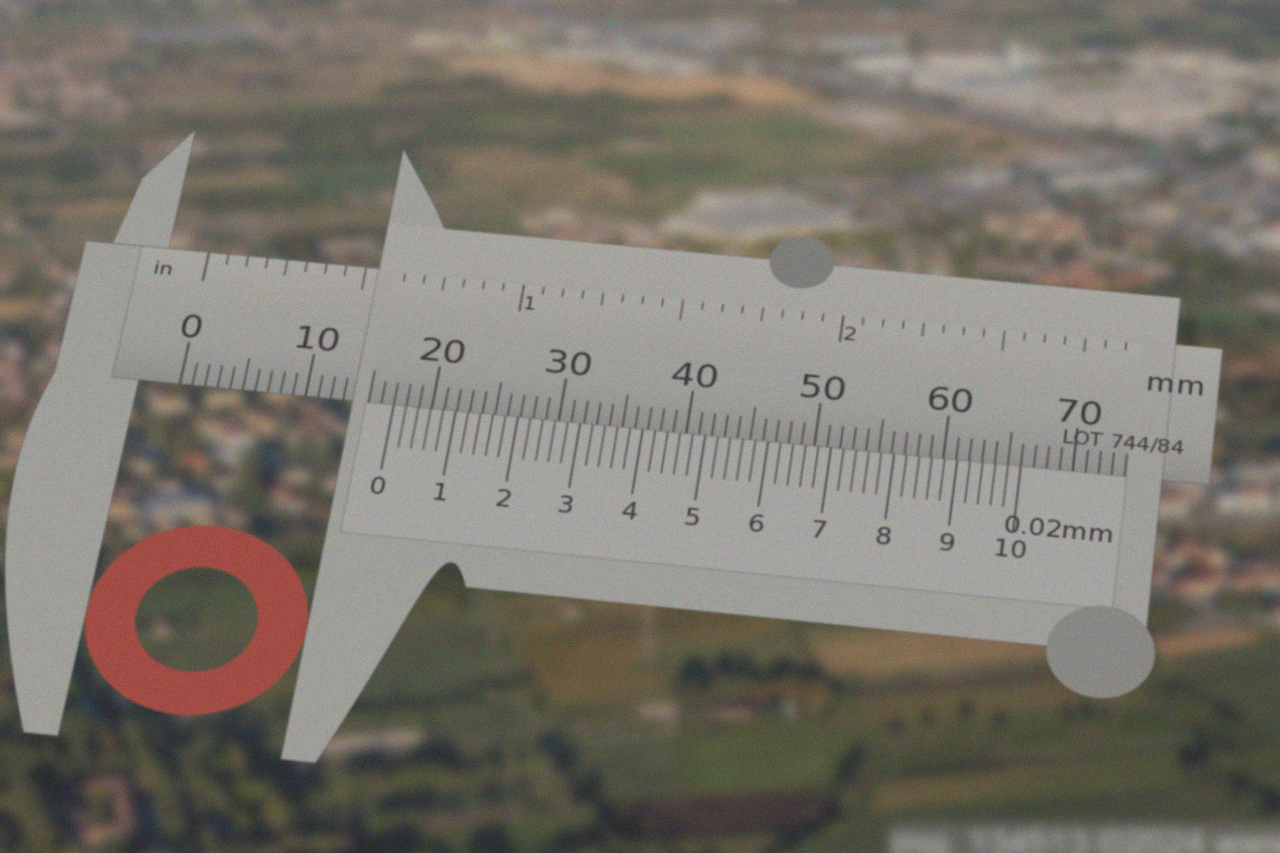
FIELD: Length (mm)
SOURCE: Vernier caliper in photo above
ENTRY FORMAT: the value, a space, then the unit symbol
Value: 17.0 mm
